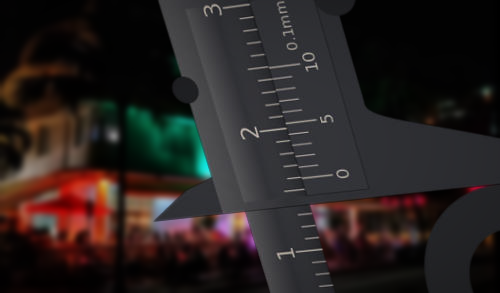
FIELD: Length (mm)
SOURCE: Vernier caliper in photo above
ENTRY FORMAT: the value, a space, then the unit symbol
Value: 15.9 mm
